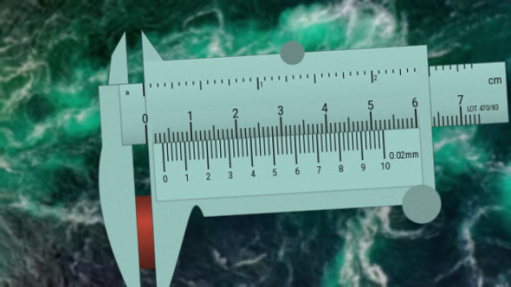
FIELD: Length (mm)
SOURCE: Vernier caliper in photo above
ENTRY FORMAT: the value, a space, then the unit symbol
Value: 3.5 mm
